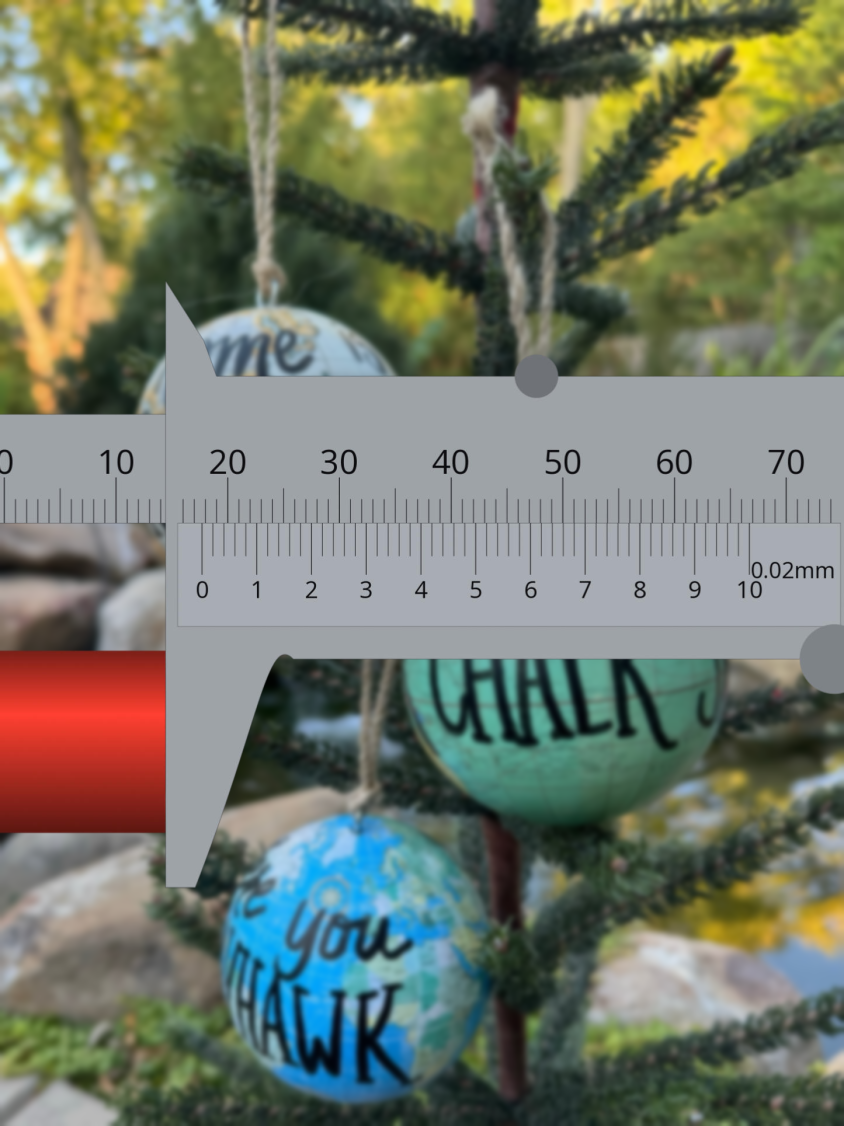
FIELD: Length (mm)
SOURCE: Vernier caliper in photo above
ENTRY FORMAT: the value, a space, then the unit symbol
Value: 17.7 mm
